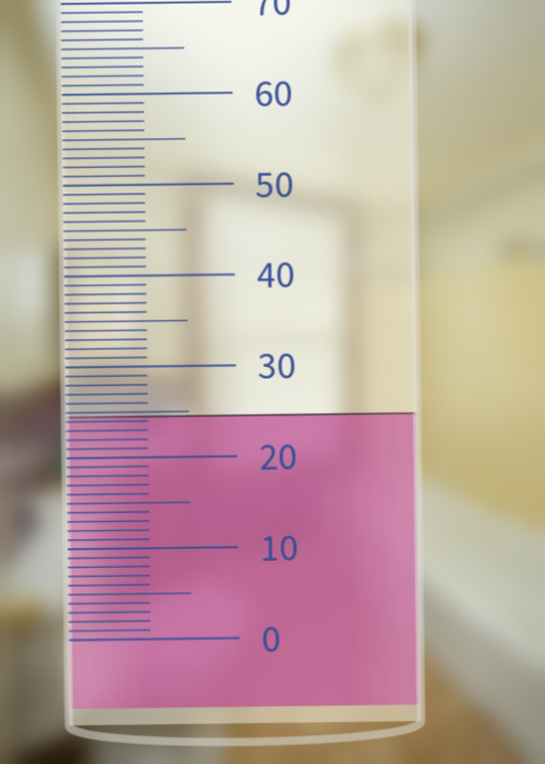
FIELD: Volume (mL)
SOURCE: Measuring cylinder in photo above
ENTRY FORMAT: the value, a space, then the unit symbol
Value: 24.5 mL
